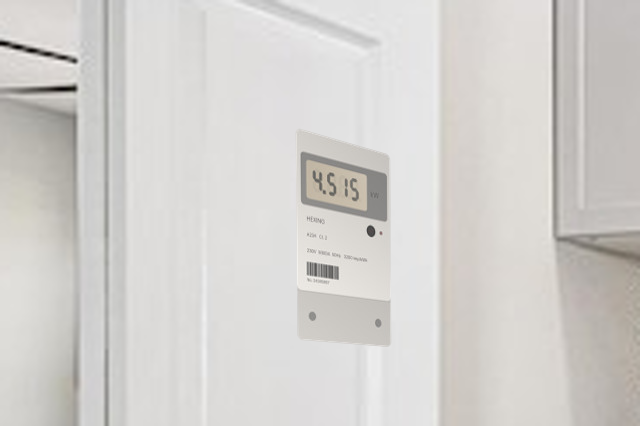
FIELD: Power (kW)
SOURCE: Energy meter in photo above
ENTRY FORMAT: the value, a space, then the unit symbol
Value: 4.515 kW
